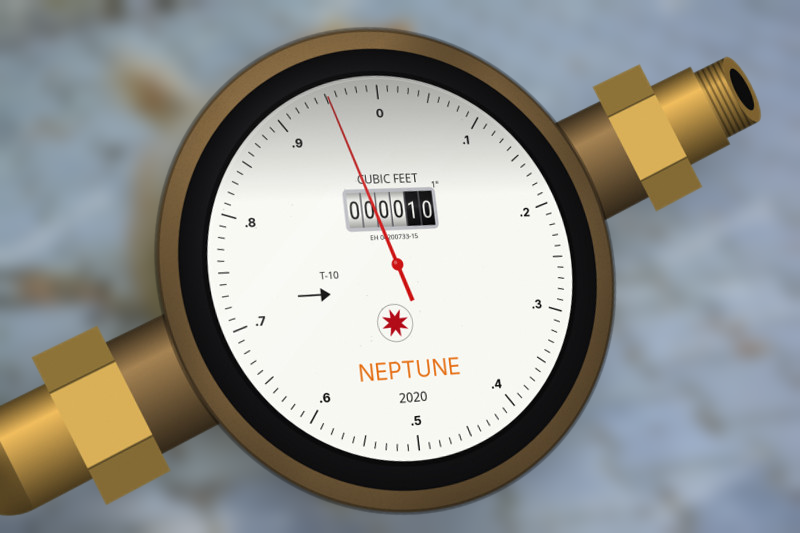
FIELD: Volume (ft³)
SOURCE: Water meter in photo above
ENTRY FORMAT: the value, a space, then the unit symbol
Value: 9.95 ft³
